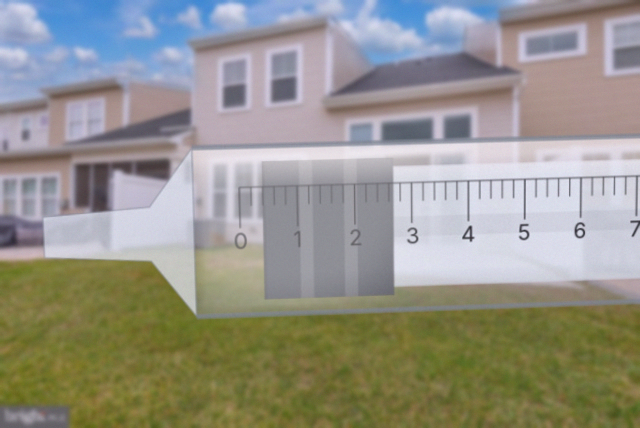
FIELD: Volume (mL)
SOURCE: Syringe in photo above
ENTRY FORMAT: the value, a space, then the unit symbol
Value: 0.4 mL
